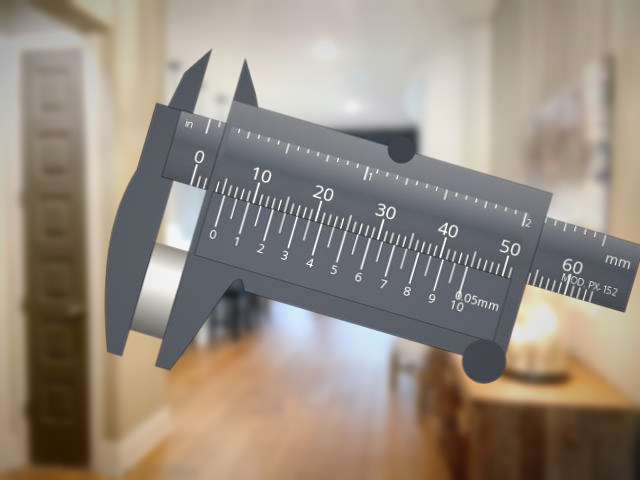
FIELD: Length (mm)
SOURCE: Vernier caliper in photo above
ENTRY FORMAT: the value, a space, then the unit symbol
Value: 5.4 mm
